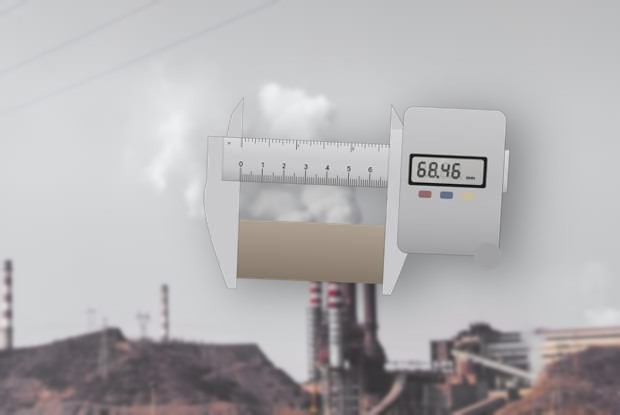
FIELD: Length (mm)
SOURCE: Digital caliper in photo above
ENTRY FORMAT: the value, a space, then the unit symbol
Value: 68.46 mm
